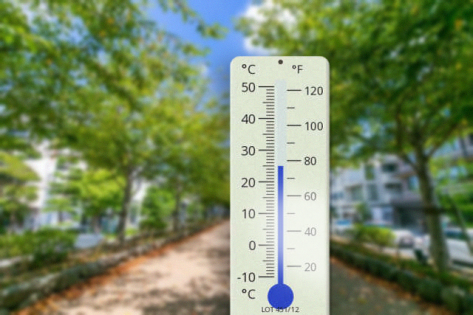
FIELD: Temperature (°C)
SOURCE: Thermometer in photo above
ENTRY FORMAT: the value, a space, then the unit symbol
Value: 25 °C
